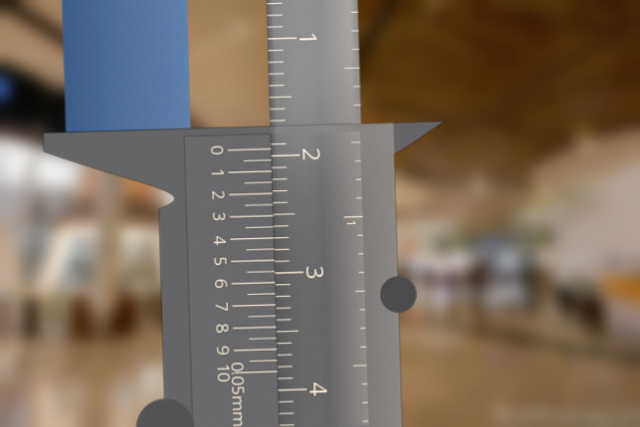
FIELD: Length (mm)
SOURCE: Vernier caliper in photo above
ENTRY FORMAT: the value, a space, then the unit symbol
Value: 19.4 mm
